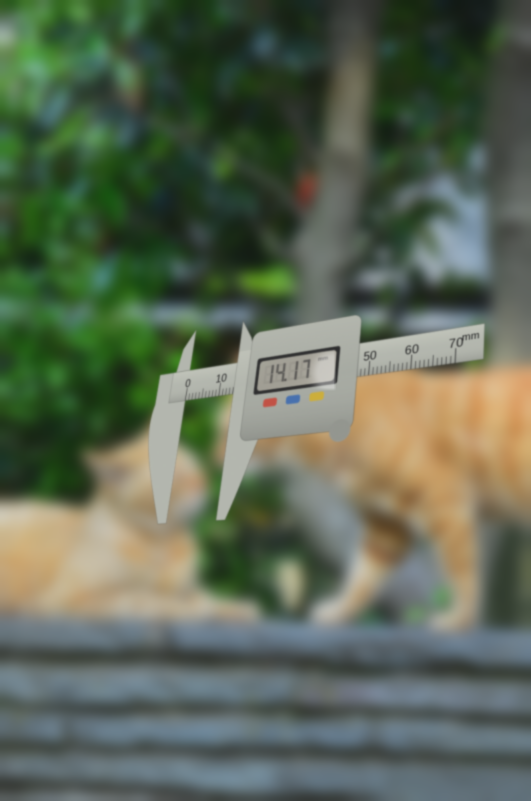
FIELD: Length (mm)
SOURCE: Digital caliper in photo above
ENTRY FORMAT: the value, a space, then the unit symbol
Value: 14.17 mm
